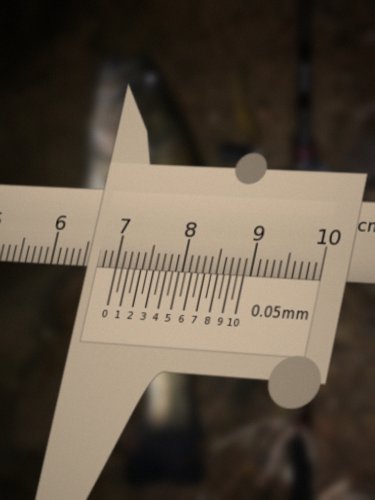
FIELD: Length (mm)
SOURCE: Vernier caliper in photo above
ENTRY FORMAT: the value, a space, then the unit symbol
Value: 70.0 mm
